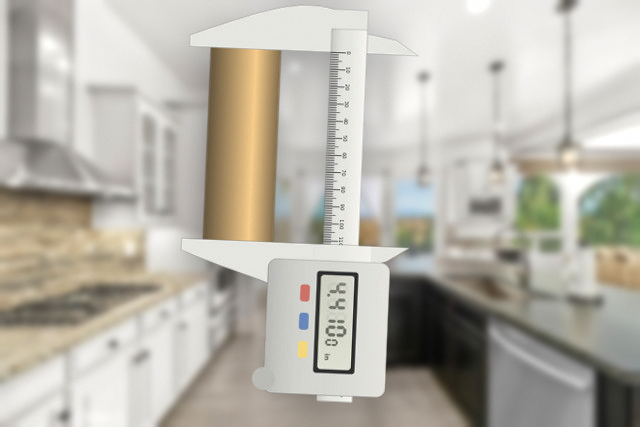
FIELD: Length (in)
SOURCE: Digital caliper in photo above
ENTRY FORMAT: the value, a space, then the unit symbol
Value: 4.4100 in
